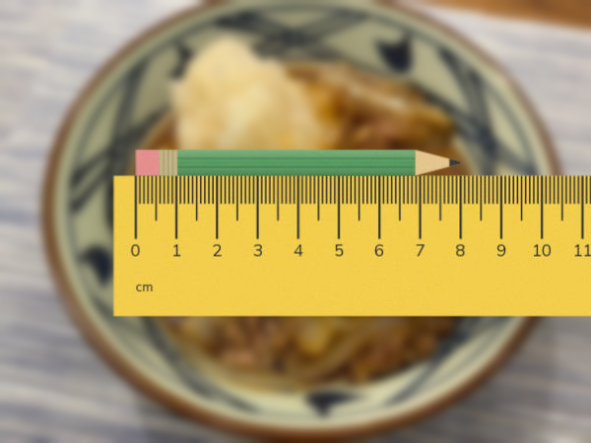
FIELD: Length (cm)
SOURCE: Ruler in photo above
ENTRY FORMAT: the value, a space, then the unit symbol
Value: 8 cm
